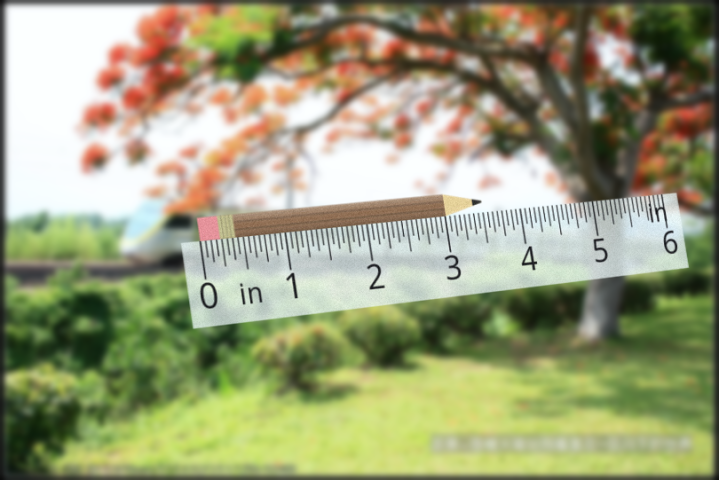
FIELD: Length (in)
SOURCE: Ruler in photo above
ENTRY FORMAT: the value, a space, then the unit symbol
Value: 3.5 in
